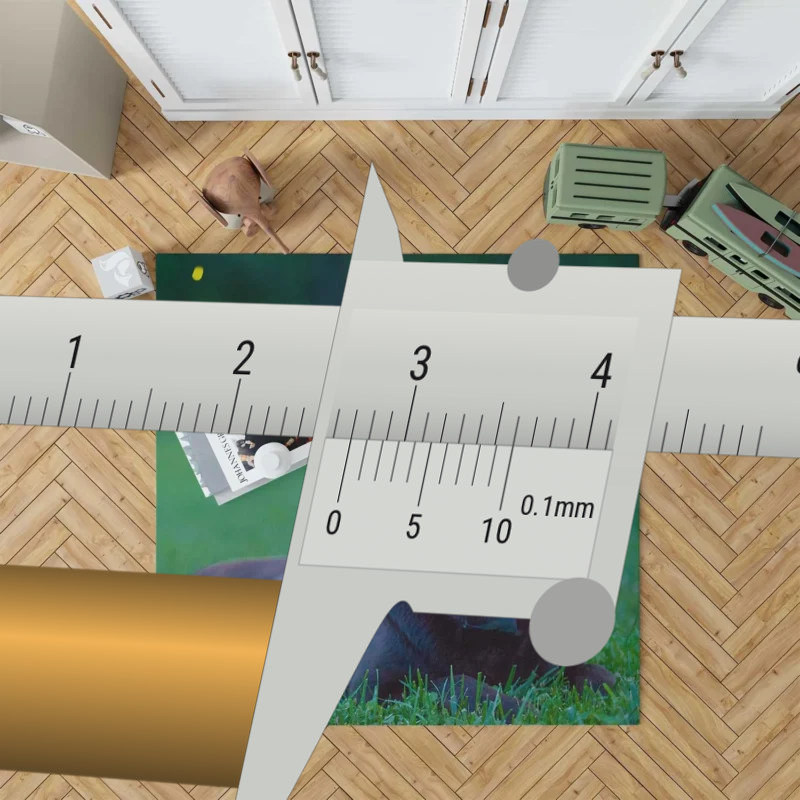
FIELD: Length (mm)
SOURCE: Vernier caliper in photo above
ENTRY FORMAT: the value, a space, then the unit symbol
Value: 27.0 mm
